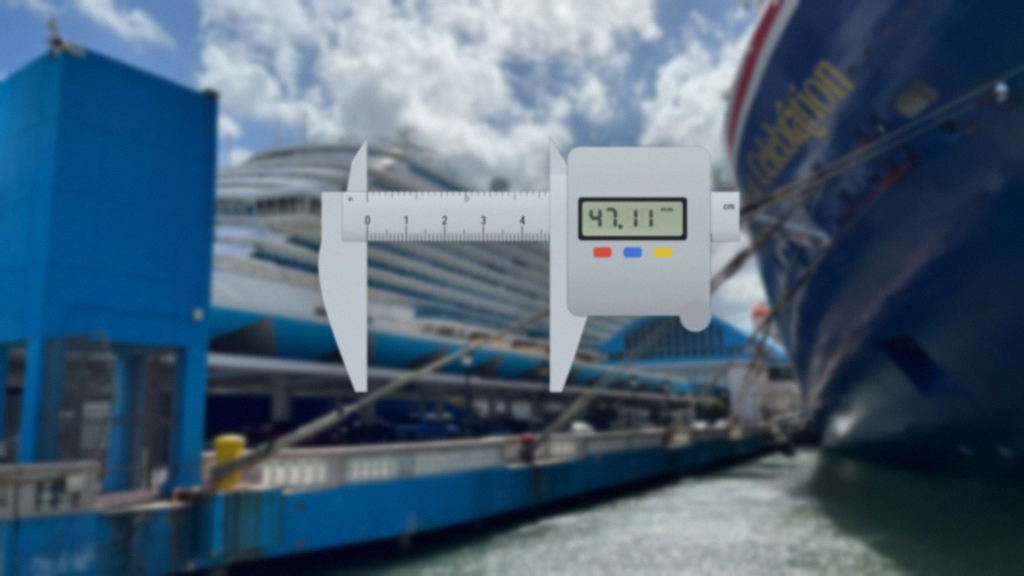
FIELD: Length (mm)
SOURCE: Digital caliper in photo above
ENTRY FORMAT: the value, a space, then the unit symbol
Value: 47.11 mm
